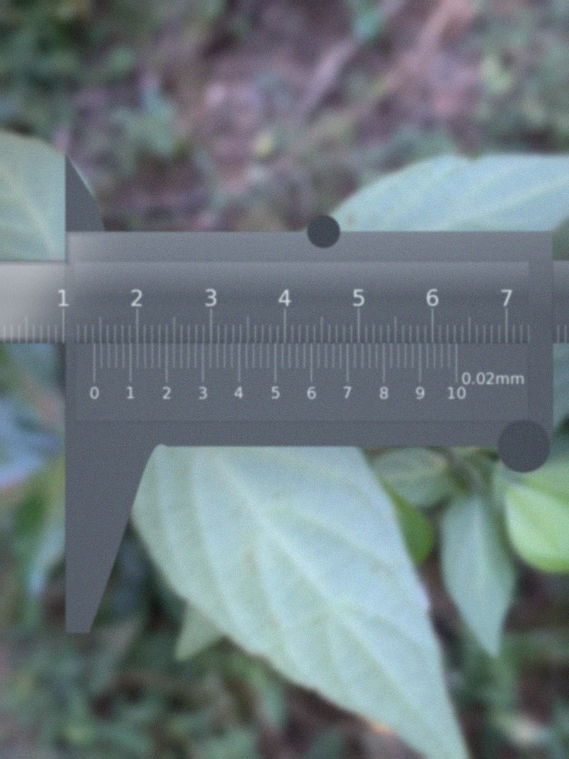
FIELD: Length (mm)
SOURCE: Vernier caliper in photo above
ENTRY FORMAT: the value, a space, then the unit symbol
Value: 14.2 mm
